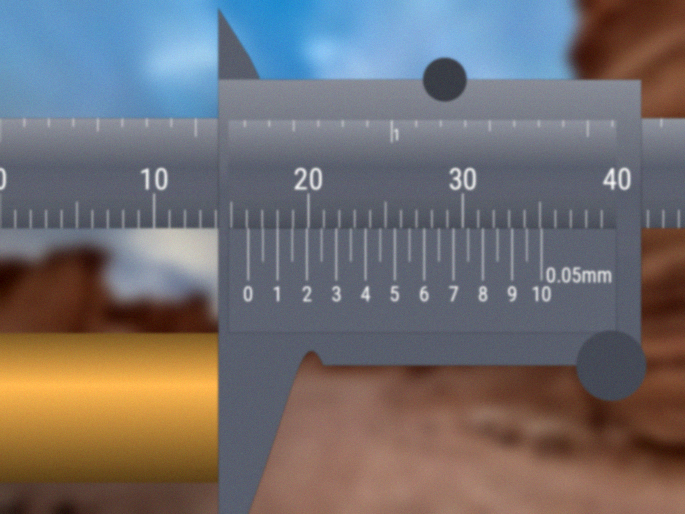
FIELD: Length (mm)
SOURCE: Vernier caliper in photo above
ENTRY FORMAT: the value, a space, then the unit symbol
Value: 16.1 mm
